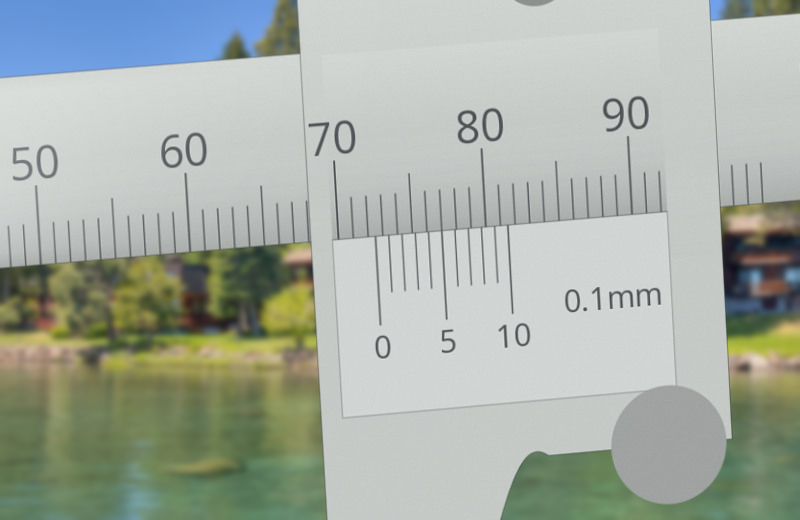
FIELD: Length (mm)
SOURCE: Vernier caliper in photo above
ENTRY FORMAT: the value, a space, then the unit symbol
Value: 72.5 mm
